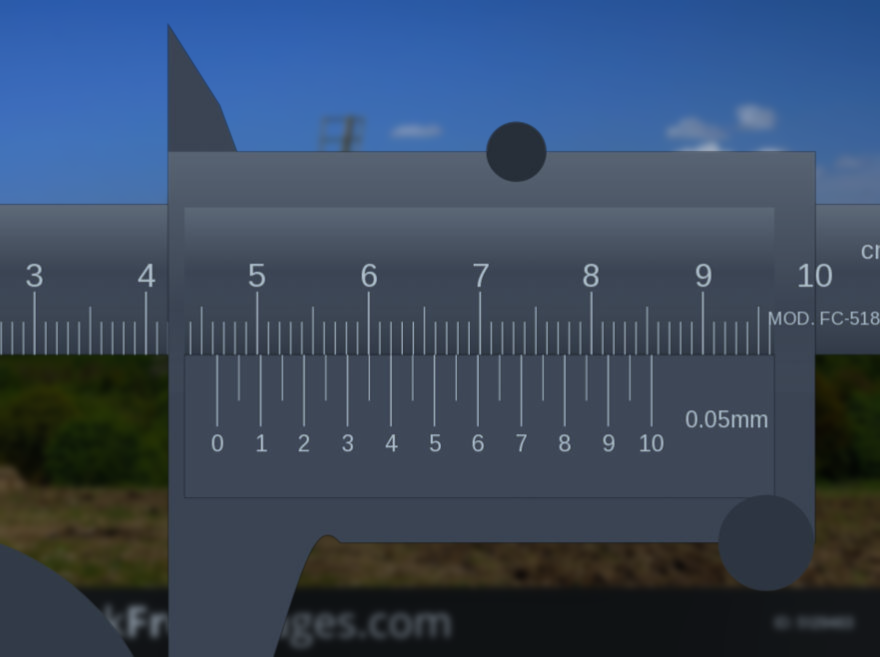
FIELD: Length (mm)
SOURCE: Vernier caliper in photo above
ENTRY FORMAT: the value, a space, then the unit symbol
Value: 46.4 mm
